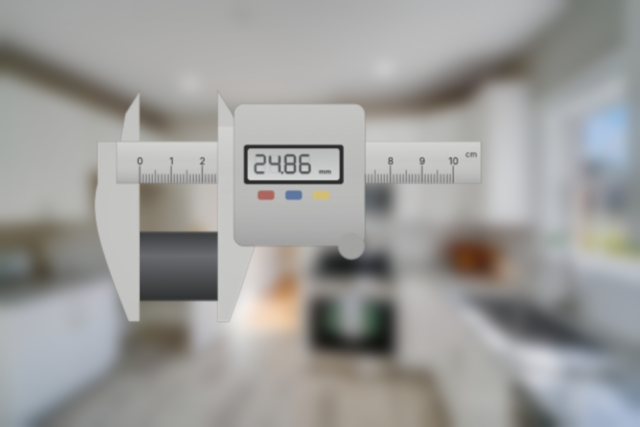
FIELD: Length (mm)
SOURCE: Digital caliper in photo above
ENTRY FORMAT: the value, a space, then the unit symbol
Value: 24.86 mm
